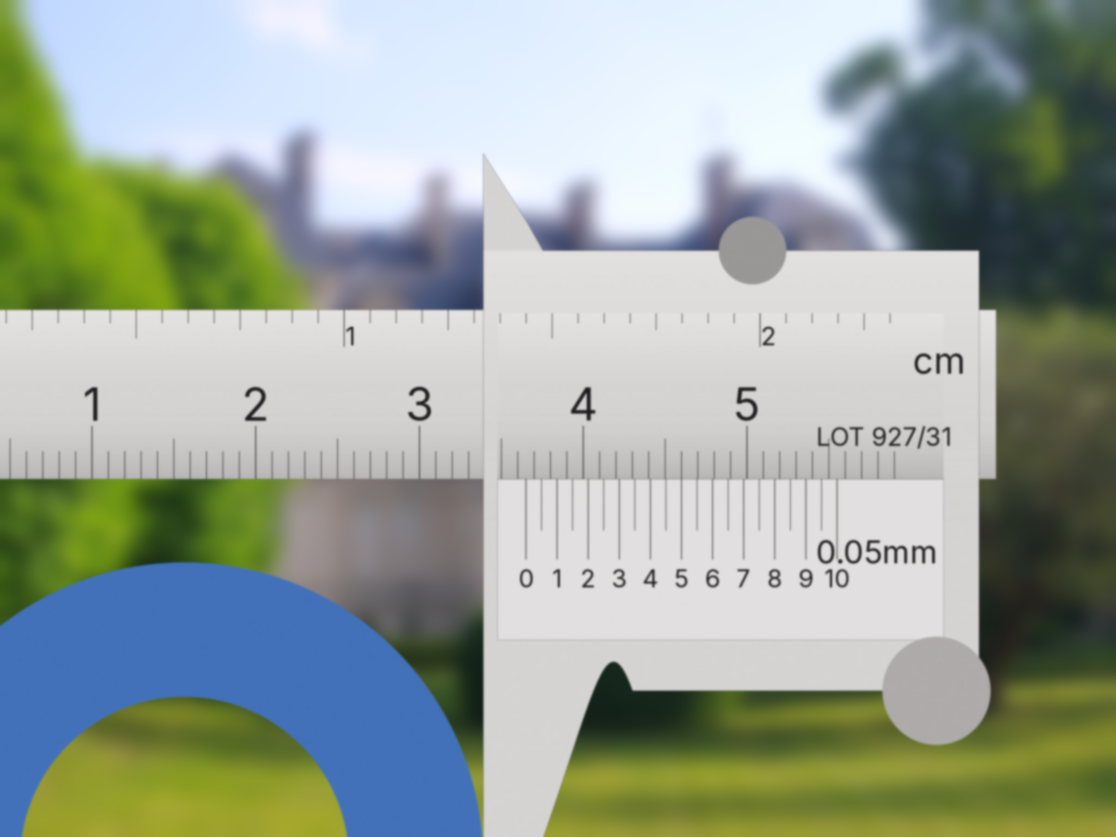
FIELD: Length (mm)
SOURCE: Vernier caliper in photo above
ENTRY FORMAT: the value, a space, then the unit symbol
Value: 36.5 mm
